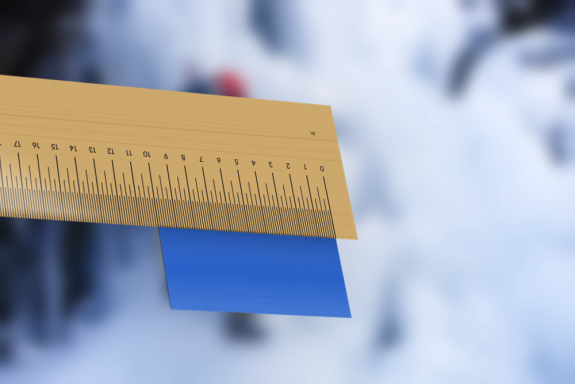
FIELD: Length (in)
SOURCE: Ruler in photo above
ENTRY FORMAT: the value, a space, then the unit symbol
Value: 10 in
